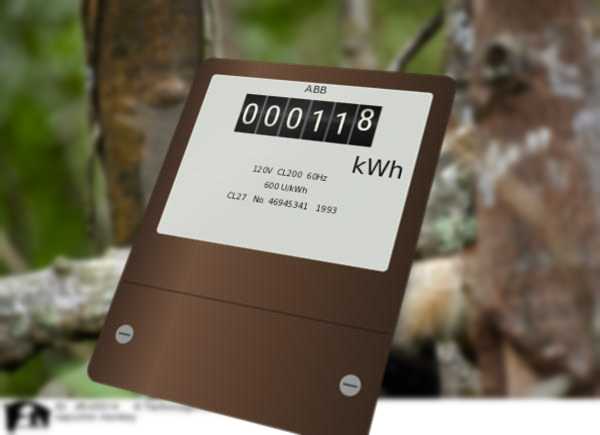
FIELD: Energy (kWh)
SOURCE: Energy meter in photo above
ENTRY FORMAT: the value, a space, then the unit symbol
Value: 118 kWh
